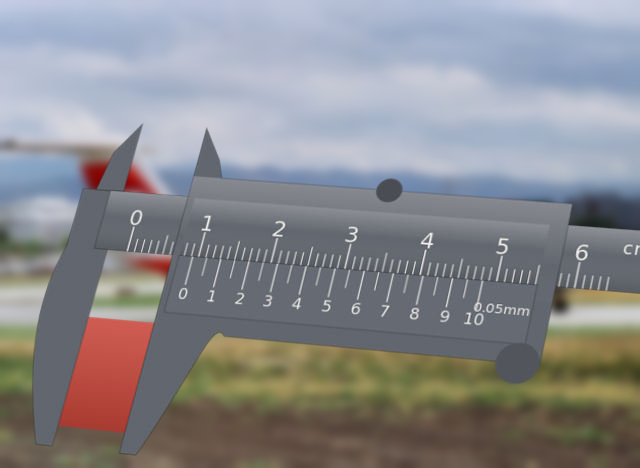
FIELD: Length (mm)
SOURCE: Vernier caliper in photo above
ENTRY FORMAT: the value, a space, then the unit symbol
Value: 9.2 mm
